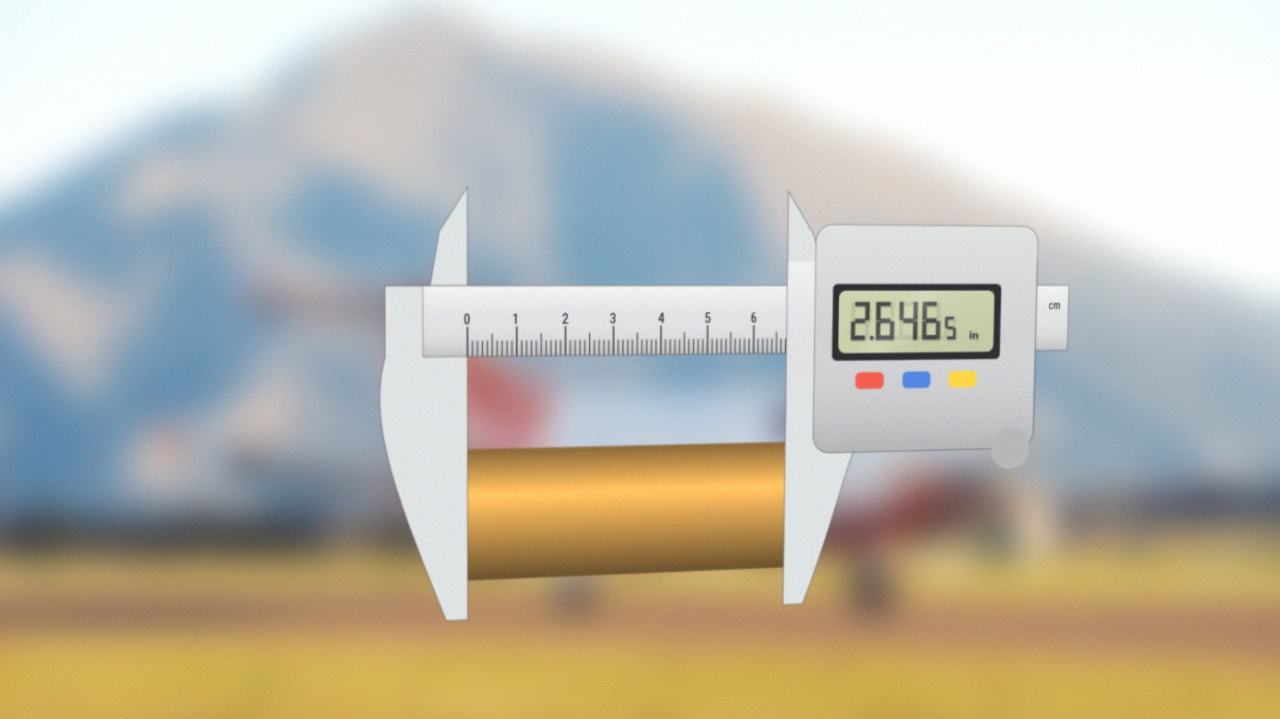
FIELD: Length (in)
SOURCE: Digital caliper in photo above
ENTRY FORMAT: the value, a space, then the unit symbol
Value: 2.6465 in
